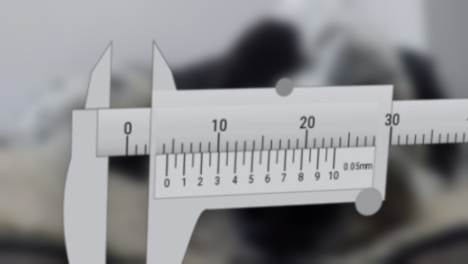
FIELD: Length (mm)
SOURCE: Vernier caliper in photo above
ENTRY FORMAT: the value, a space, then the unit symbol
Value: 4.4 mm
